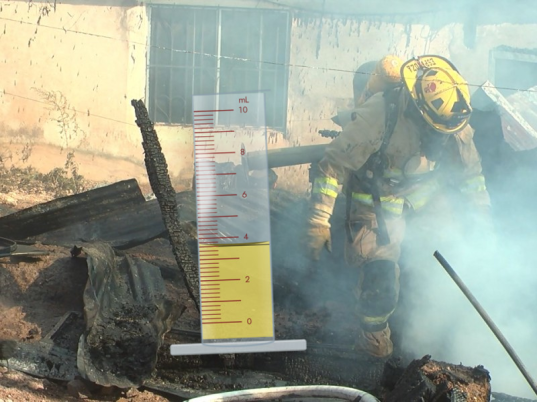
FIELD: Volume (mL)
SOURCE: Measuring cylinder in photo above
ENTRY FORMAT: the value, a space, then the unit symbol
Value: 3.6 mL
